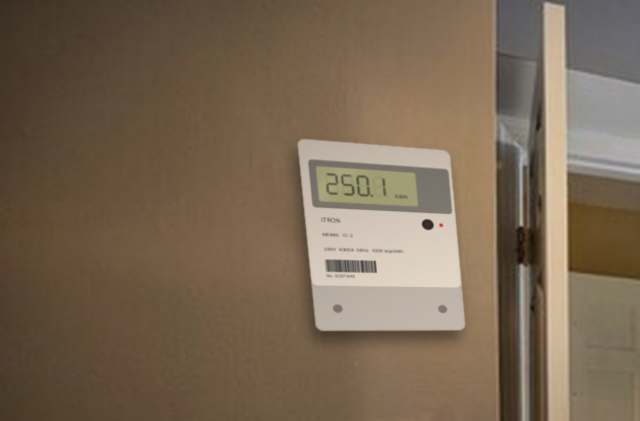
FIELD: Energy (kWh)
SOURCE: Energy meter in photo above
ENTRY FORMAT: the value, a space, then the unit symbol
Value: 250.1 kWh
